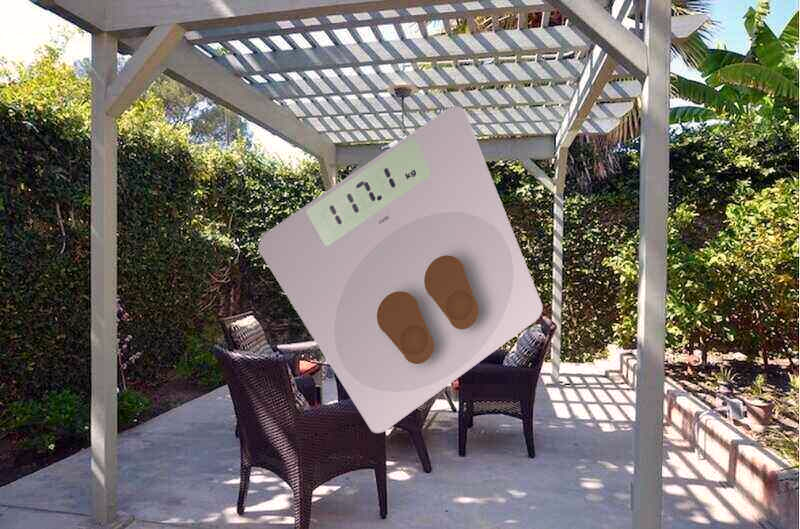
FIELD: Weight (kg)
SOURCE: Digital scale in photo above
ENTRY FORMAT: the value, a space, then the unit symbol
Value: 117.1 kg
